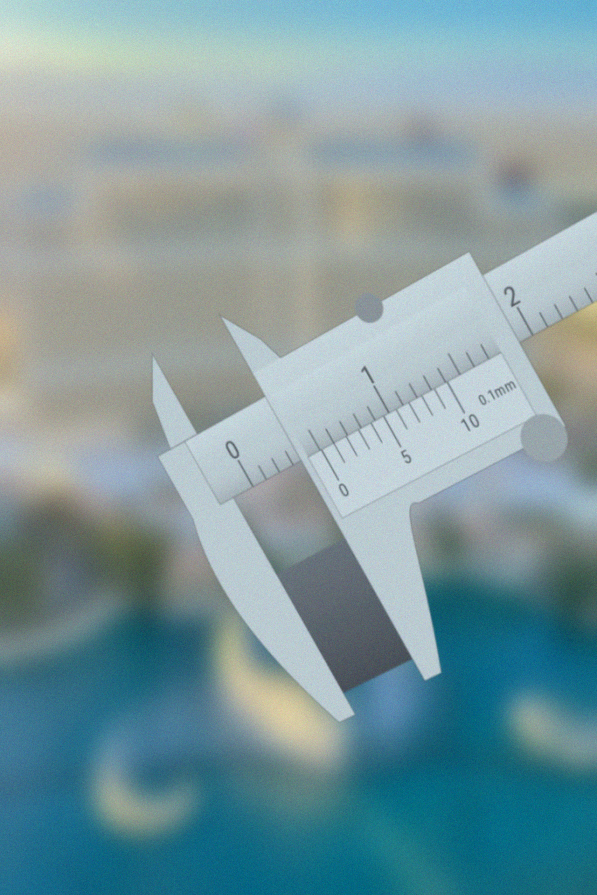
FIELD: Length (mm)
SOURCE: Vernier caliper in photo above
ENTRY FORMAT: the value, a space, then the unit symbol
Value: 5.1 mm
